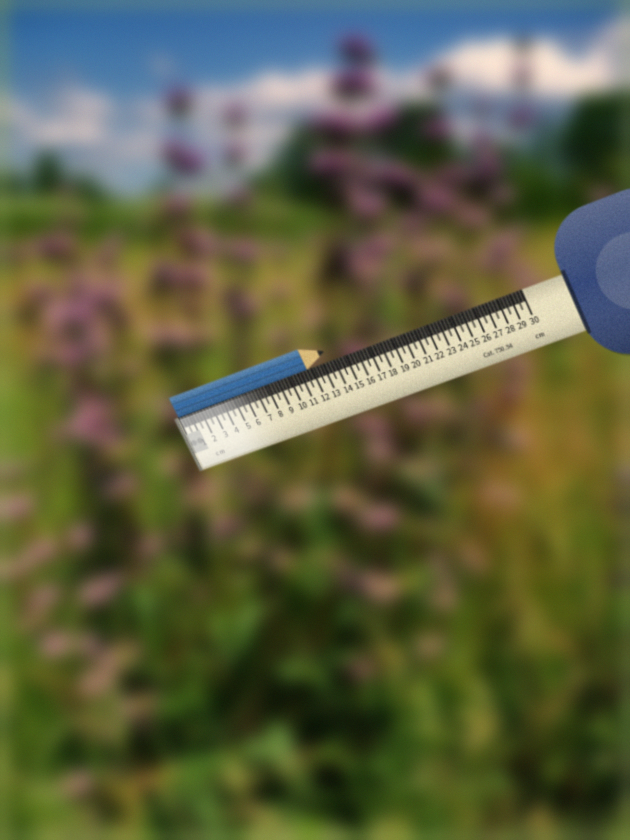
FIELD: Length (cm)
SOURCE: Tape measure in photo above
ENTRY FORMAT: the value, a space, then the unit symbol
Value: 13.5 cm
